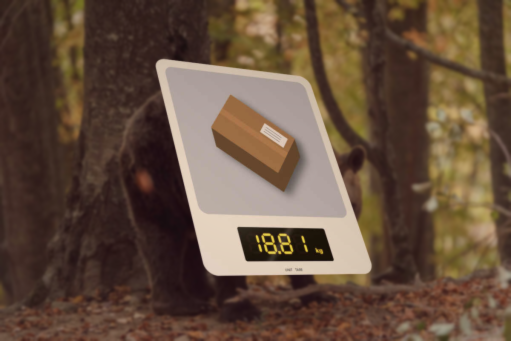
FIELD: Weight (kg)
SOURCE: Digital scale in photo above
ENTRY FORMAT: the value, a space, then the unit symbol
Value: 18.81 kg
